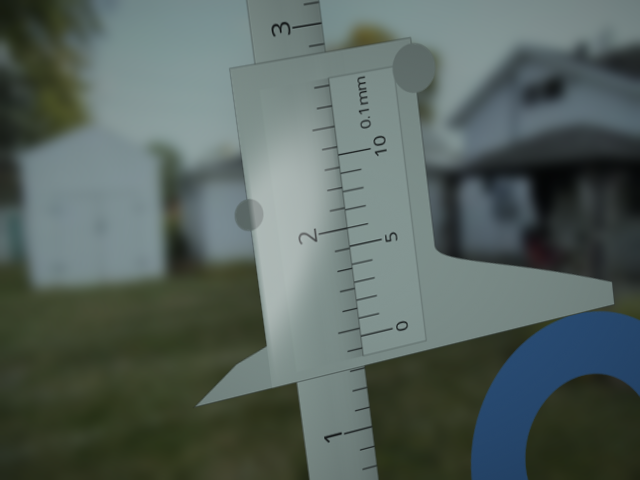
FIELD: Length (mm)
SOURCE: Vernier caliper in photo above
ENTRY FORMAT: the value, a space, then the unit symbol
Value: 14.6 mm
